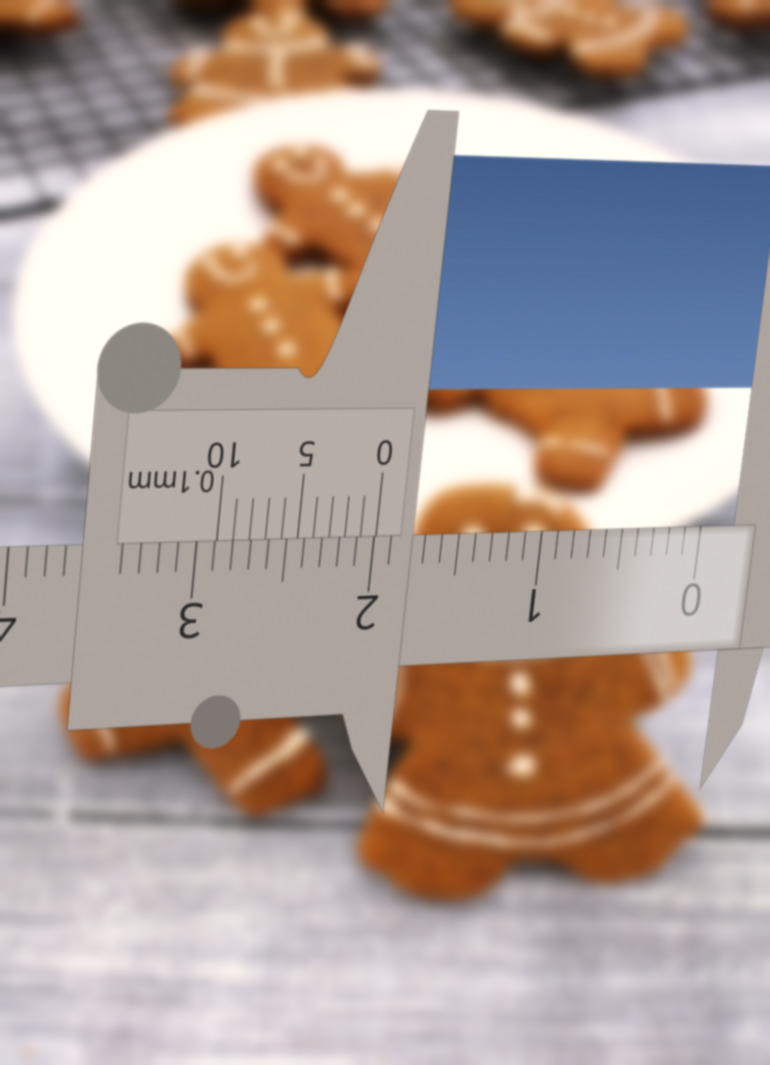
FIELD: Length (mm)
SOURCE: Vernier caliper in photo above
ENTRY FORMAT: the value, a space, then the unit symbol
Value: 19.9 mm
